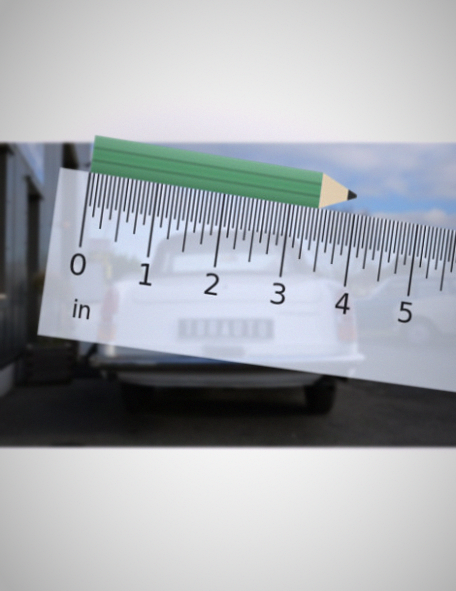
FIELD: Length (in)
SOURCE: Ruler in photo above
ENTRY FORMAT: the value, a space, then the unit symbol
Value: 4 in
